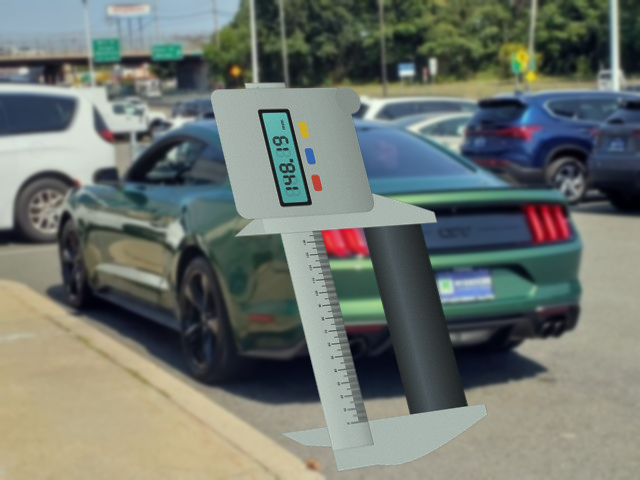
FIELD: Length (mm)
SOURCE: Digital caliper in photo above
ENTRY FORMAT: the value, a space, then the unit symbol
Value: 148.19 mm
